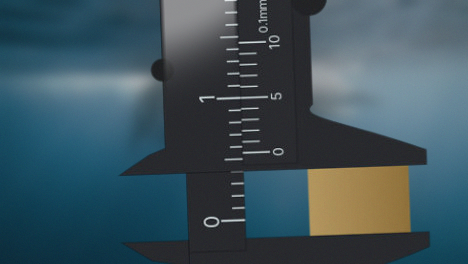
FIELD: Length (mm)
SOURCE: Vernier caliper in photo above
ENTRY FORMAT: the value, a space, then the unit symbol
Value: 5.5 mm
